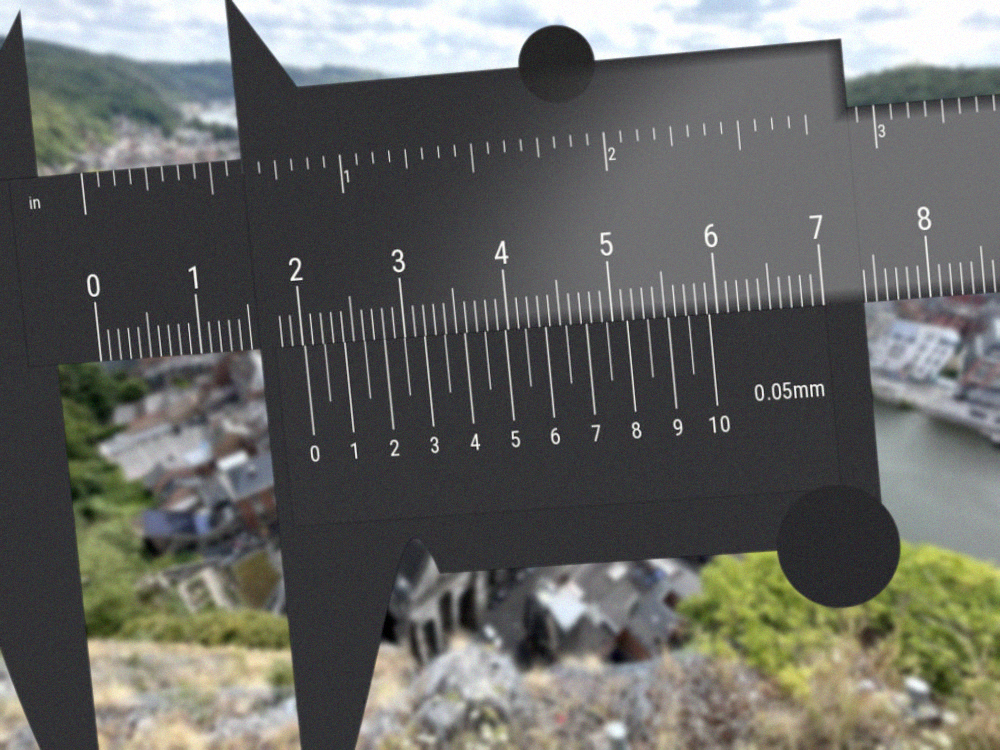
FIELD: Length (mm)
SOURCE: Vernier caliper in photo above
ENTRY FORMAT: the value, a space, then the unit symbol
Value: 20.2 mm
